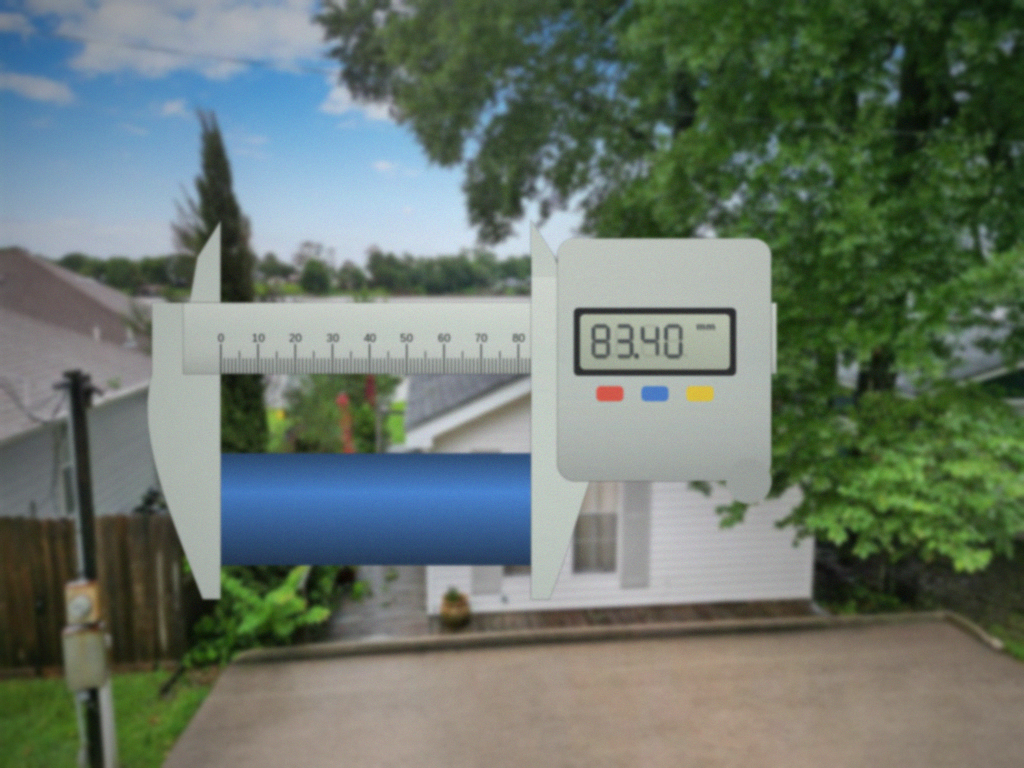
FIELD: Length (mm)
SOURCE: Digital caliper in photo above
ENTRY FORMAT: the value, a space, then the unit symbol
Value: 83.40 mm
